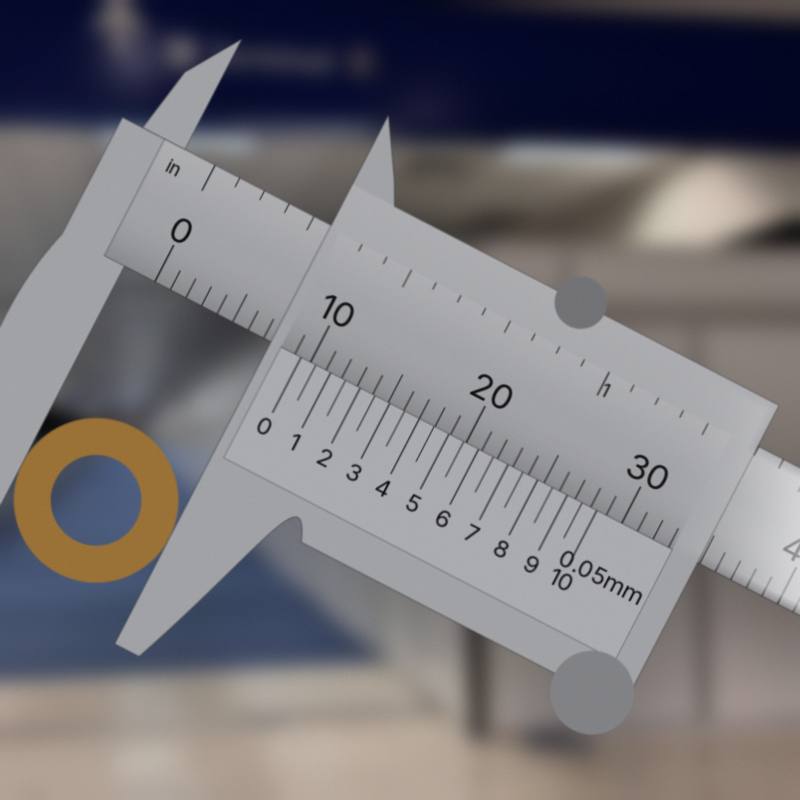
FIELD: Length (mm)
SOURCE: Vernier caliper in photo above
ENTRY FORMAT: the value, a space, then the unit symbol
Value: 9.4 mm
